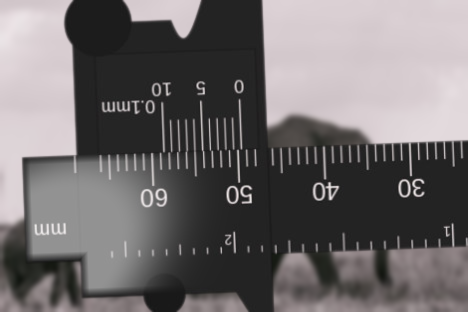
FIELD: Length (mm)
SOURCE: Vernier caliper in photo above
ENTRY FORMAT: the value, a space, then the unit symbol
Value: 49.6 mm
